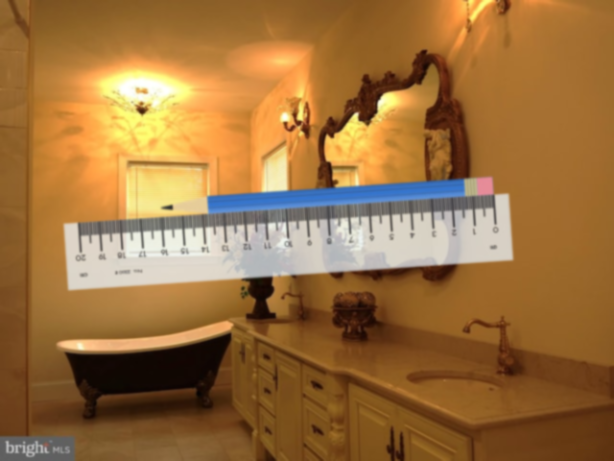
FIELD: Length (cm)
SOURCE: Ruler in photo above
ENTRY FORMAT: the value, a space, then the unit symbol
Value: 16 cm
